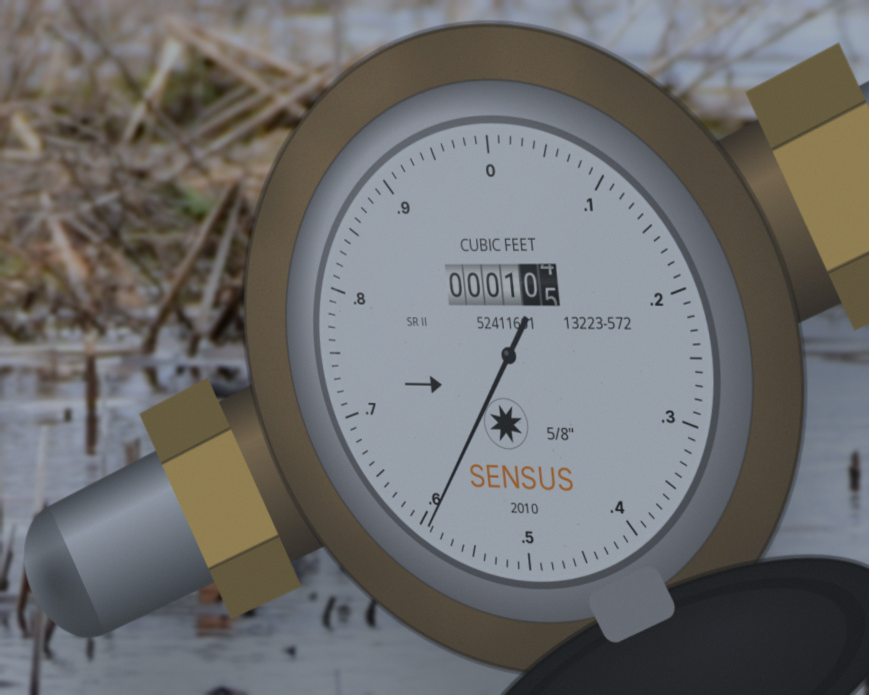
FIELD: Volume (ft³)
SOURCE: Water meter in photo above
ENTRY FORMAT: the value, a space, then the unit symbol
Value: 104.59 ft³
